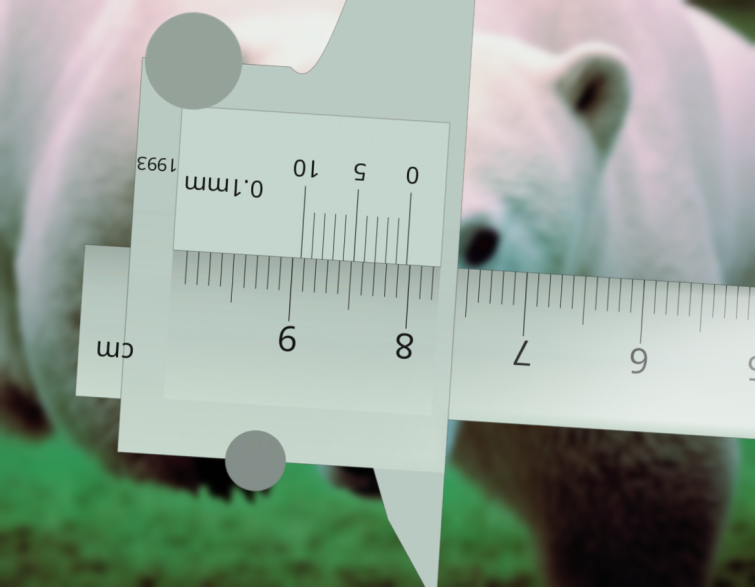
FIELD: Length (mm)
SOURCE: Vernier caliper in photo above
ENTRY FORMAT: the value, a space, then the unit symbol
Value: 80.3 mm
